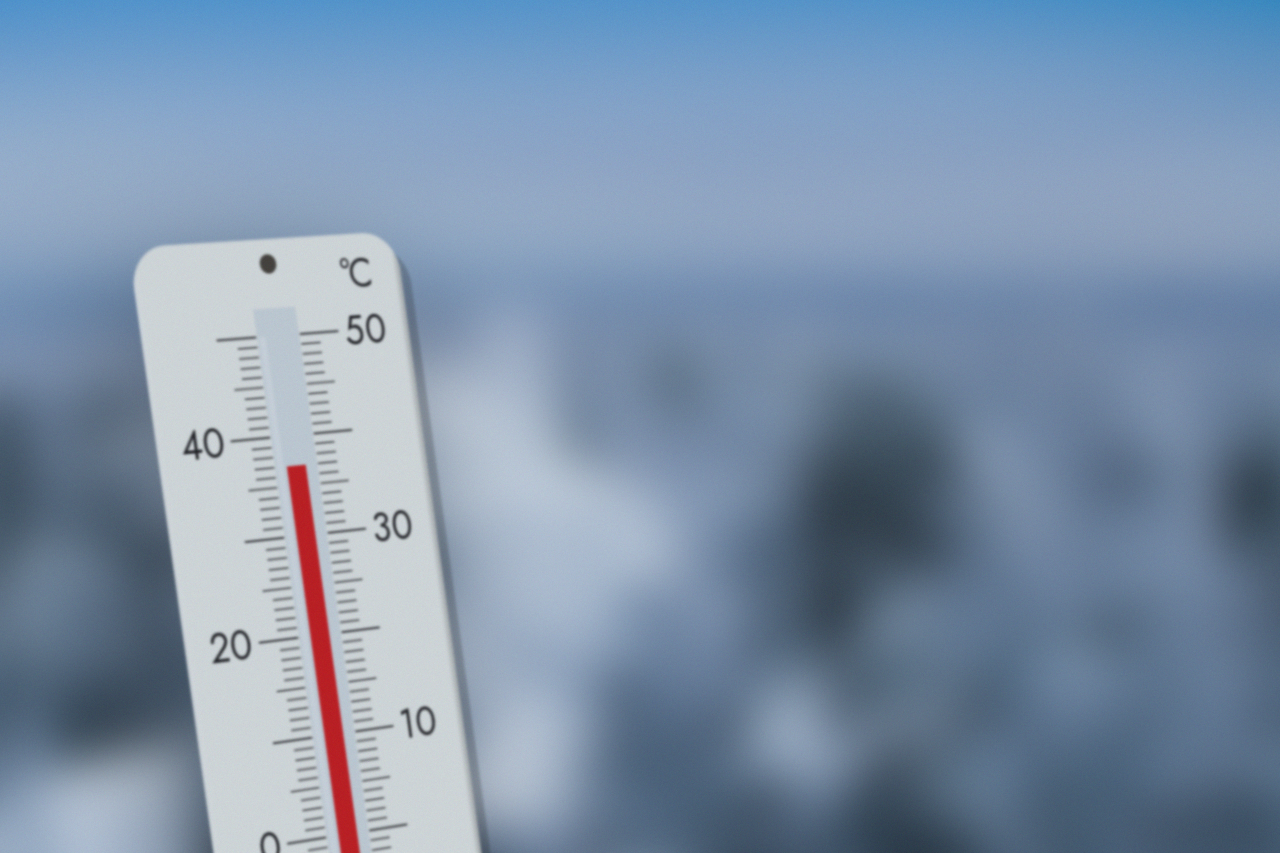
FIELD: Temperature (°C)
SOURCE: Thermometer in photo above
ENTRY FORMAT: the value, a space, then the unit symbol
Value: 37 °C
